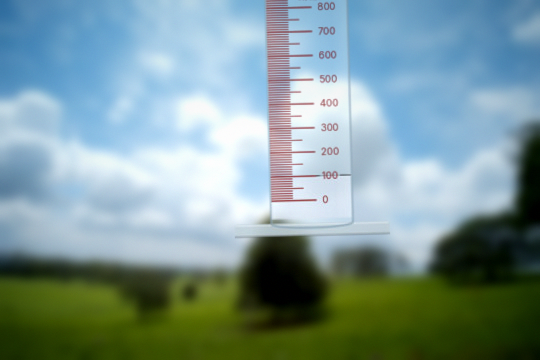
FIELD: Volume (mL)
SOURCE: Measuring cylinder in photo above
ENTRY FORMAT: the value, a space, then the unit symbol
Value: 100 mL
